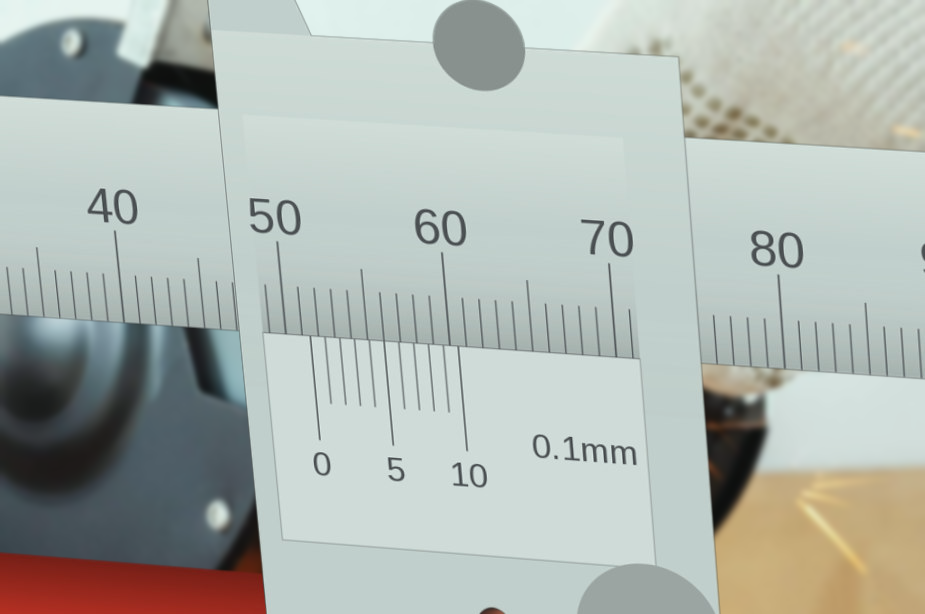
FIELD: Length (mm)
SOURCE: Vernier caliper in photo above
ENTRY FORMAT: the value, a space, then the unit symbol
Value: 51.5 mm
